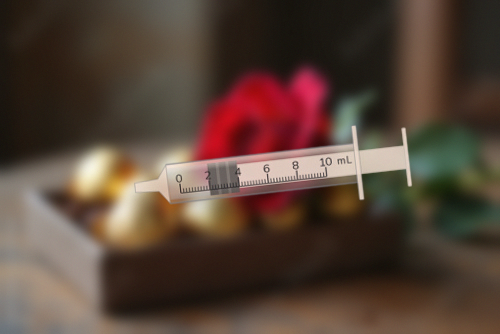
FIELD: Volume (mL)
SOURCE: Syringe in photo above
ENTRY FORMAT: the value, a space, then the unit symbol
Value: 2 mL
